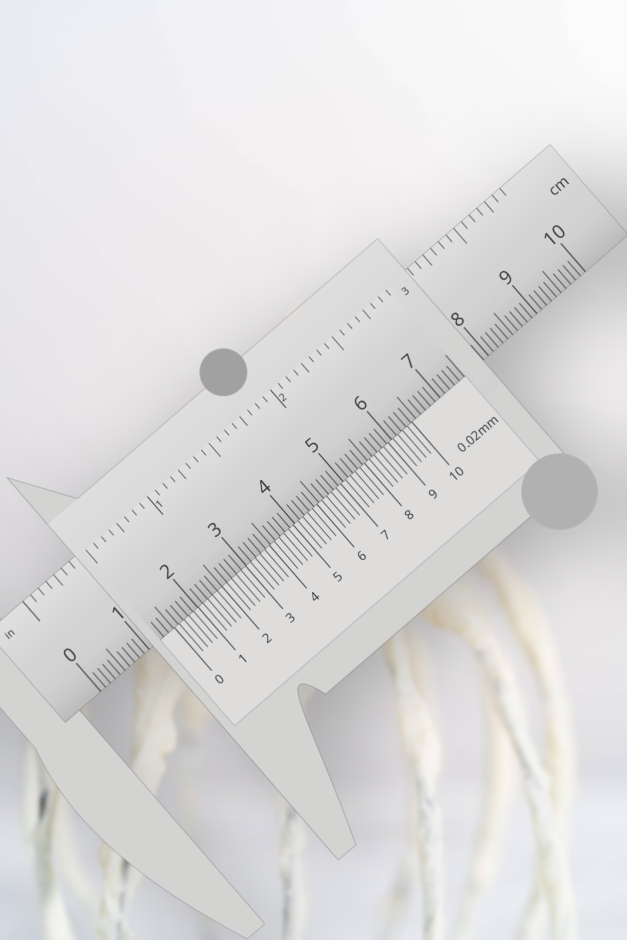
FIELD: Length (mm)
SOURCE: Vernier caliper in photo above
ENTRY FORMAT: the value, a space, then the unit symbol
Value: 15.2 mm
